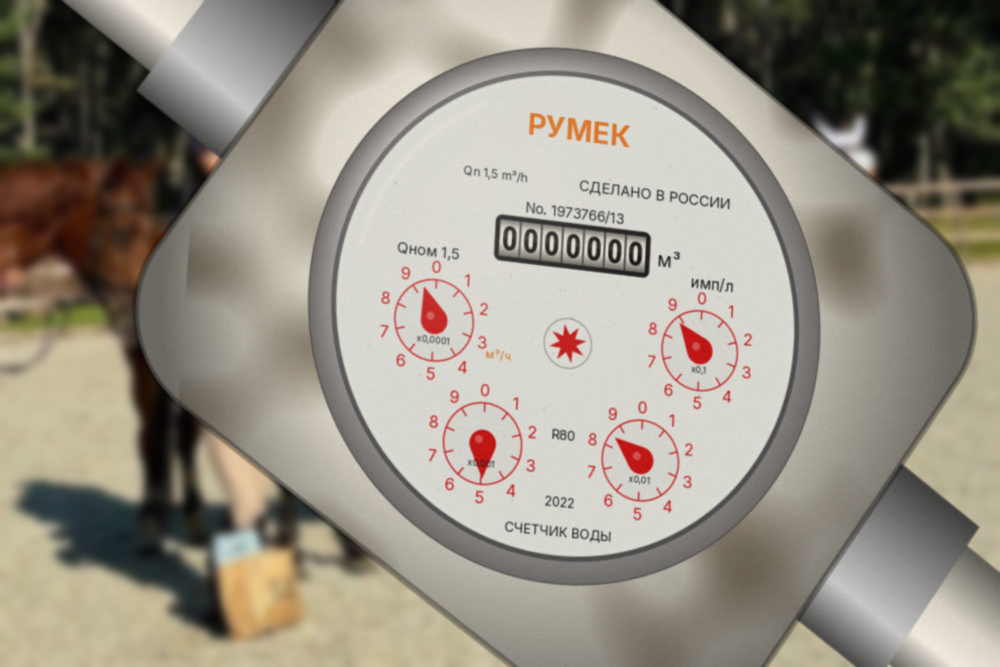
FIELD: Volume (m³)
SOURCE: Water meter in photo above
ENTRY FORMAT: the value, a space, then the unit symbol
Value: 0.8849 m³
